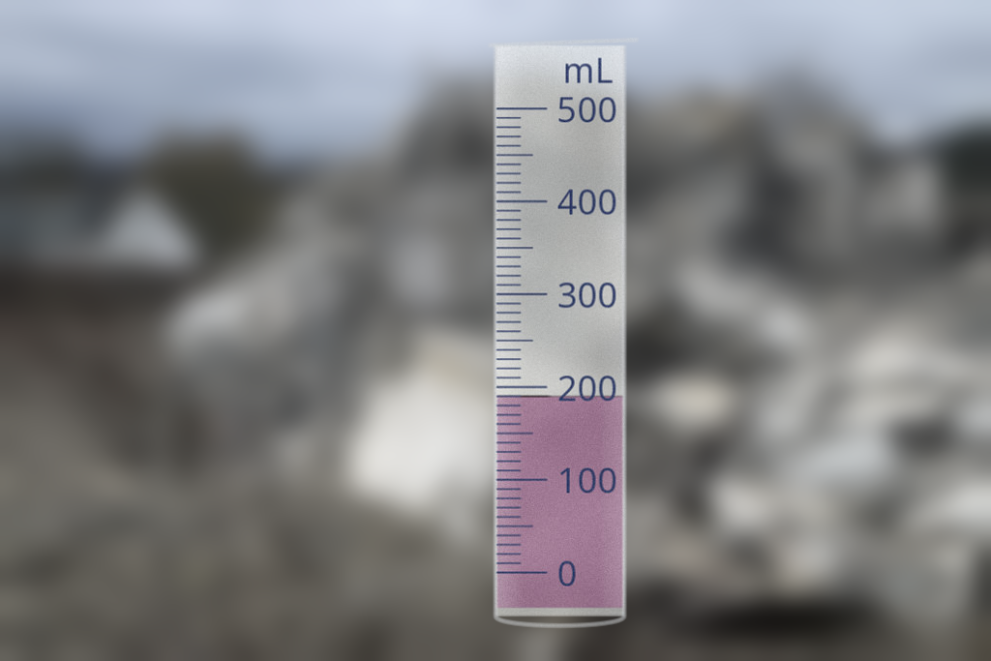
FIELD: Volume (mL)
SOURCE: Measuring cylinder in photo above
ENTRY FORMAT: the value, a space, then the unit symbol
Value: 190 mL
